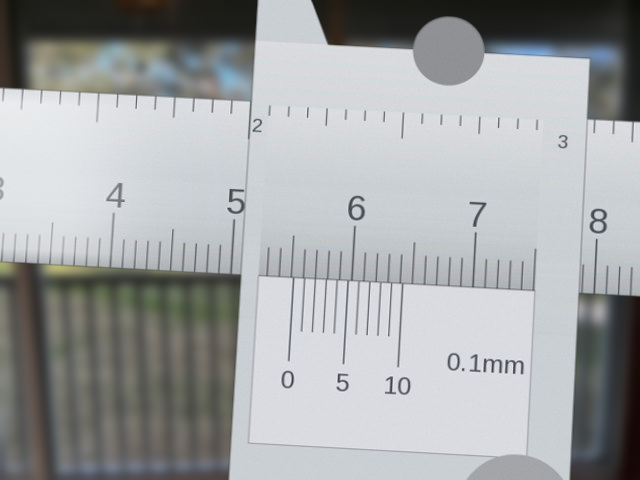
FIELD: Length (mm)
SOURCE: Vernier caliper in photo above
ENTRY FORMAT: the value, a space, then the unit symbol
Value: 55.2 mm
